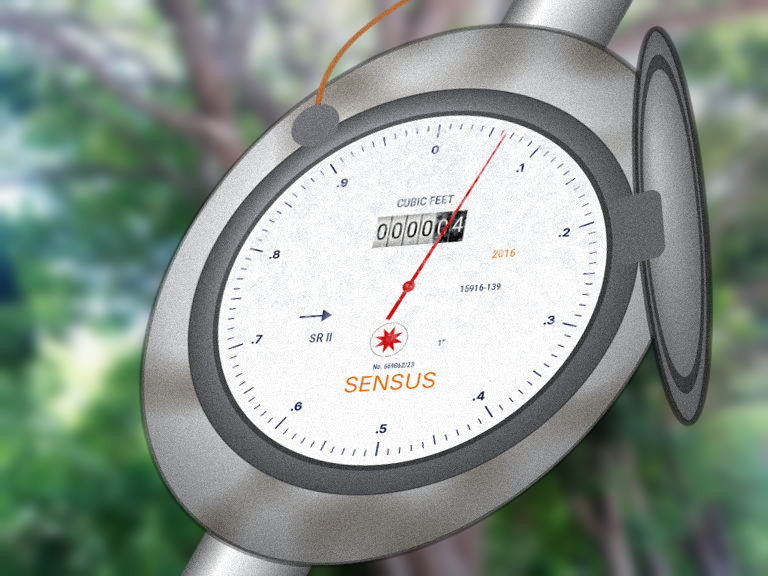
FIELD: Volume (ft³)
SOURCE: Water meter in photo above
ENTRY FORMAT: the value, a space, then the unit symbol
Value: 4.06 ft³
